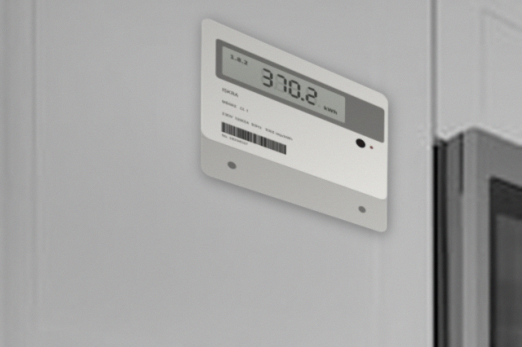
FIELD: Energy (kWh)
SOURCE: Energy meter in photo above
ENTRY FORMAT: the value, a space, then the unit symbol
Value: 370.2 kWh
